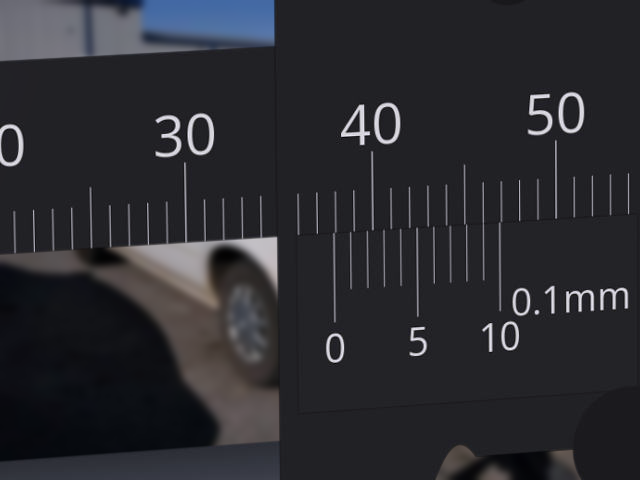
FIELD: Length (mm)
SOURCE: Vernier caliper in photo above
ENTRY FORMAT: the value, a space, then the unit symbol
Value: 37.9 mm
